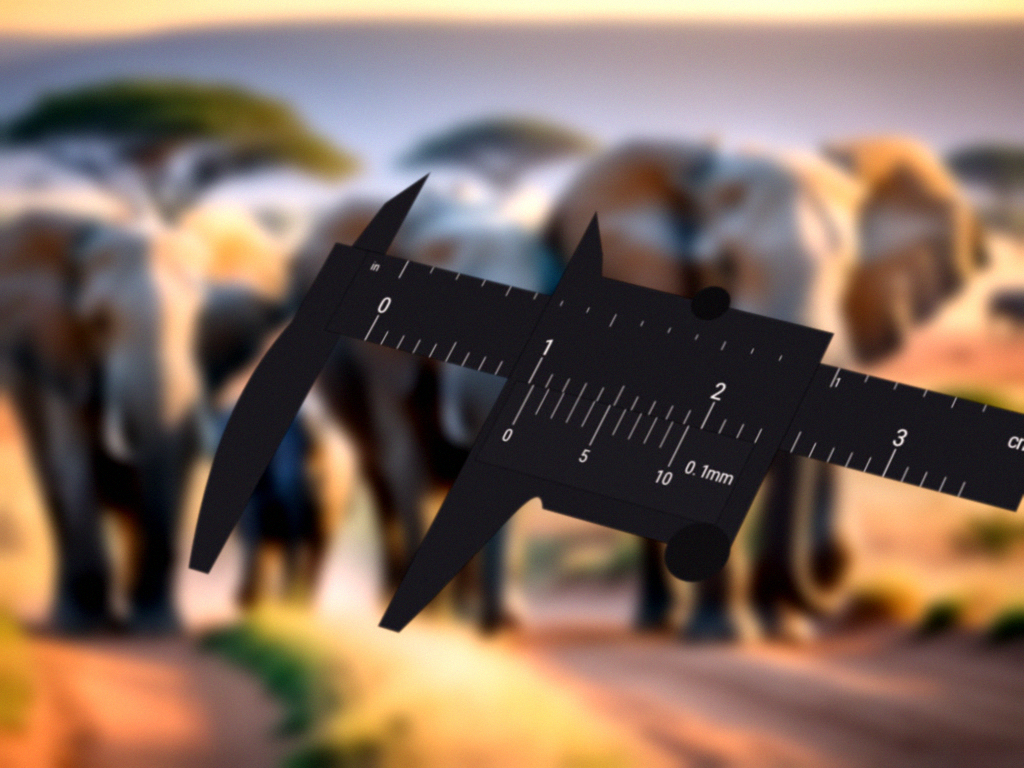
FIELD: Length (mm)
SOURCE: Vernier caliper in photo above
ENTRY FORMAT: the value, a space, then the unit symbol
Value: 10.3 mm
